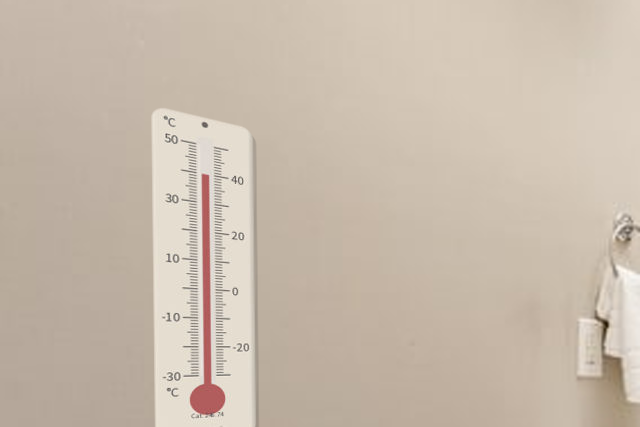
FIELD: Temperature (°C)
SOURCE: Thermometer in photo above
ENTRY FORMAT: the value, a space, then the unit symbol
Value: 40 °C
